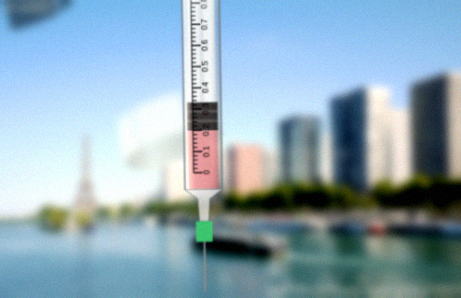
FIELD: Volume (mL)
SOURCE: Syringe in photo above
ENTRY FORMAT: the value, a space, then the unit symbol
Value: 0.2 mL
